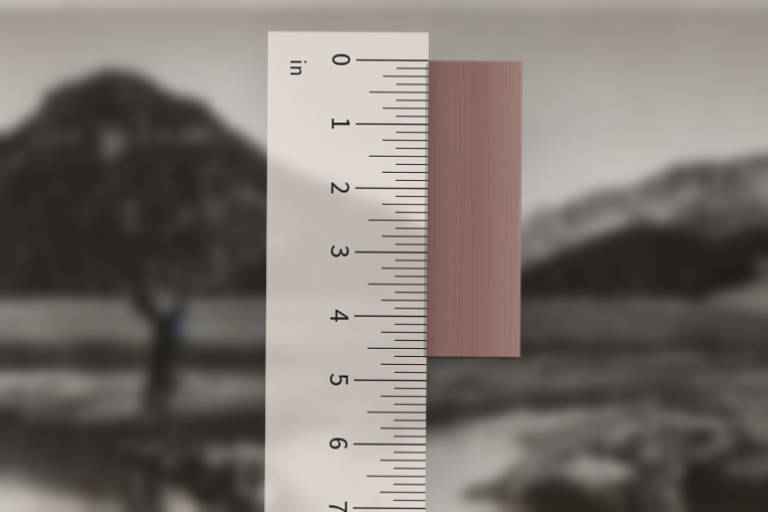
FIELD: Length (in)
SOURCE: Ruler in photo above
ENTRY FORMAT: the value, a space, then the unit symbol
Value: 4.625 in
